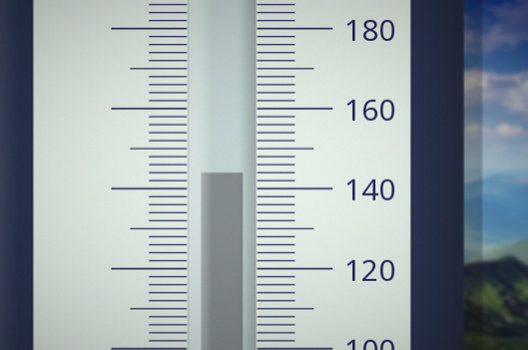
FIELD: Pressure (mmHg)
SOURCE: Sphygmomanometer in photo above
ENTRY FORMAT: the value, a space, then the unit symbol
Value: 144 mmHg
